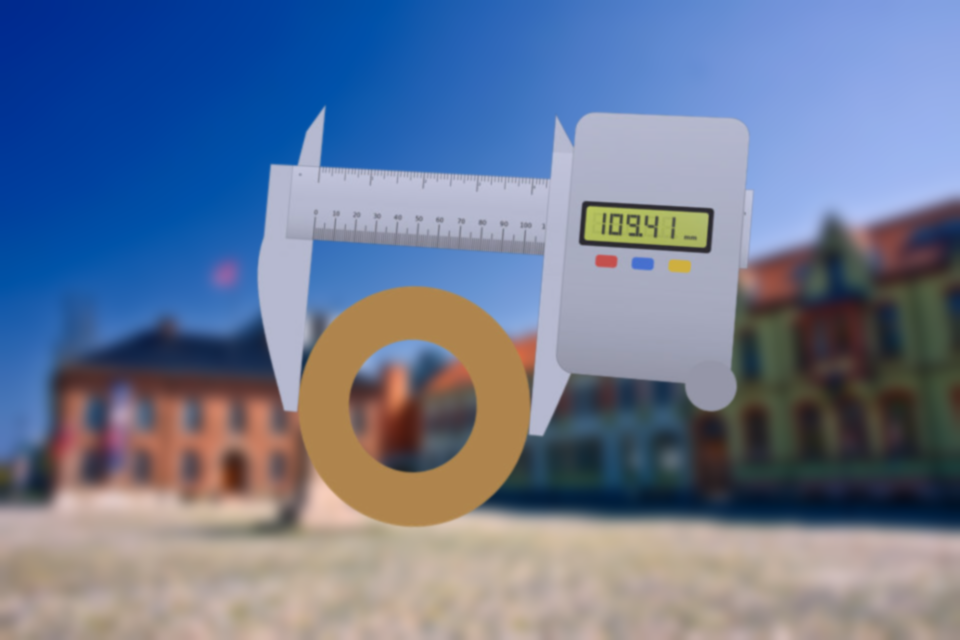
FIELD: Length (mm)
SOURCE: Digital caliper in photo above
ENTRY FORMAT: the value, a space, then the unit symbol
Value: 109.41 mm
